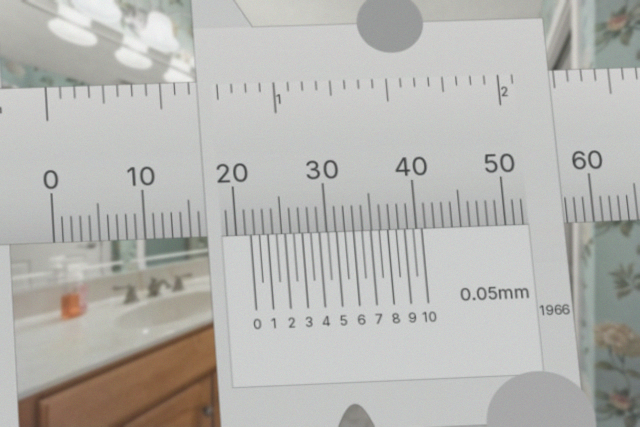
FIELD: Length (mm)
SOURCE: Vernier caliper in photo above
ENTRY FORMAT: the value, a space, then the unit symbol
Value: 21.6 mm
